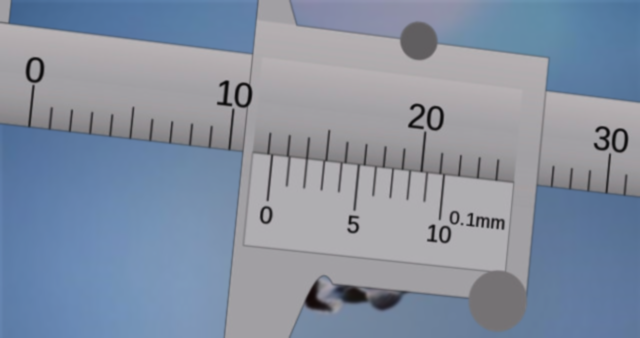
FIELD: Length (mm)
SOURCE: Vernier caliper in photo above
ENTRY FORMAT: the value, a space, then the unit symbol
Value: 12.2 mm
